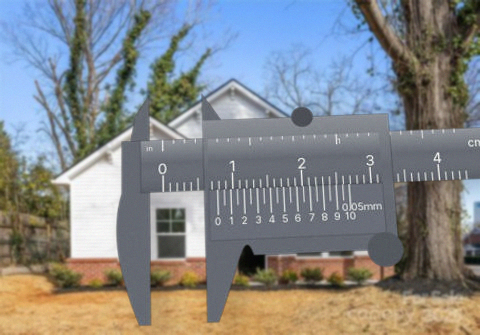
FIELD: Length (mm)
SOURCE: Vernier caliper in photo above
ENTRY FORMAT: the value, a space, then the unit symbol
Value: 7.8 mm
